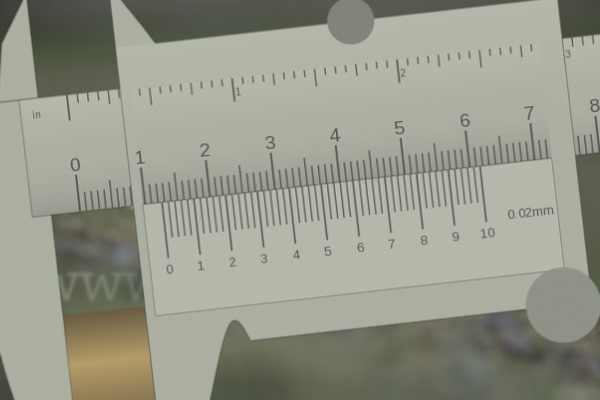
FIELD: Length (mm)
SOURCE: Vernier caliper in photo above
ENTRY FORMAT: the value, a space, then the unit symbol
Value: 12.6 mm
